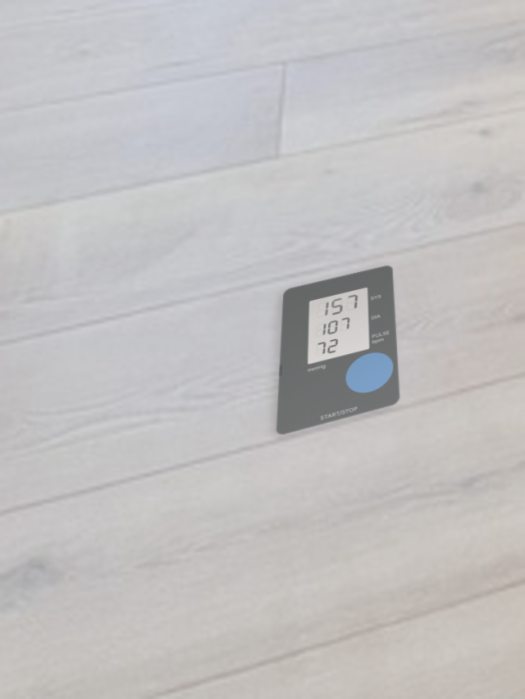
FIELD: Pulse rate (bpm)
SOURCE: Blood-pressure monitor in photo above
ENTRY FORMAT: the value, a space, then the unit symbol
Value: 72 bpm
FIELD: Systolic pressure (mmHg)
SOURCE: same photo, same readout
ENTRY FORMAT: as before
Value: 157 mmHg
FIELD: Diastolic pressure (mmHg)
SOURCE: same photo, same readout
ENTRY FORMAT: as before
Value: 107 mmHg
